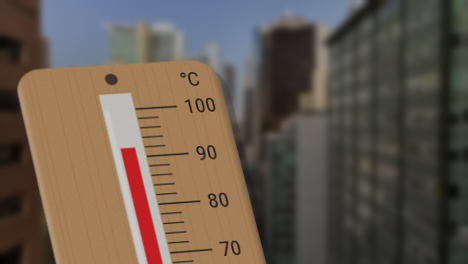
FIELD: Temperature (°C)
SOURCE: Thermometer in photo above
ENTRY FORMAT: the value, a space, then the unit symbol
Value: 92 °C
